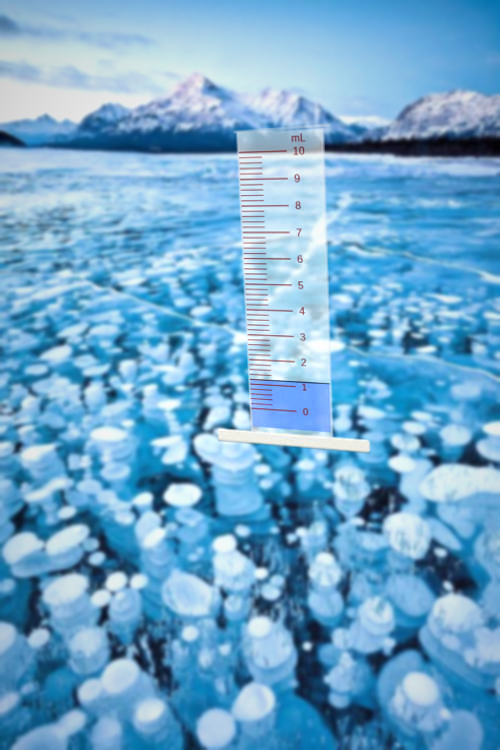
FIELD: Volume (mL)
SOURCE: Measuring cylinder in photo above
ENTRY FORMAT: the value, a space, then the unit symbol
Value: 1.2 mL
